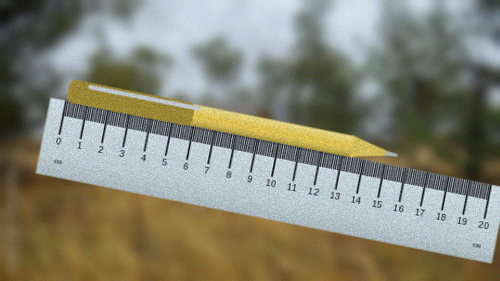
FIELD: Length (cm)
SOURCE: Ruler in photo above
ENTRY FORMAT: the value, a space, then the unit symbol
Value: 15.5 cm
